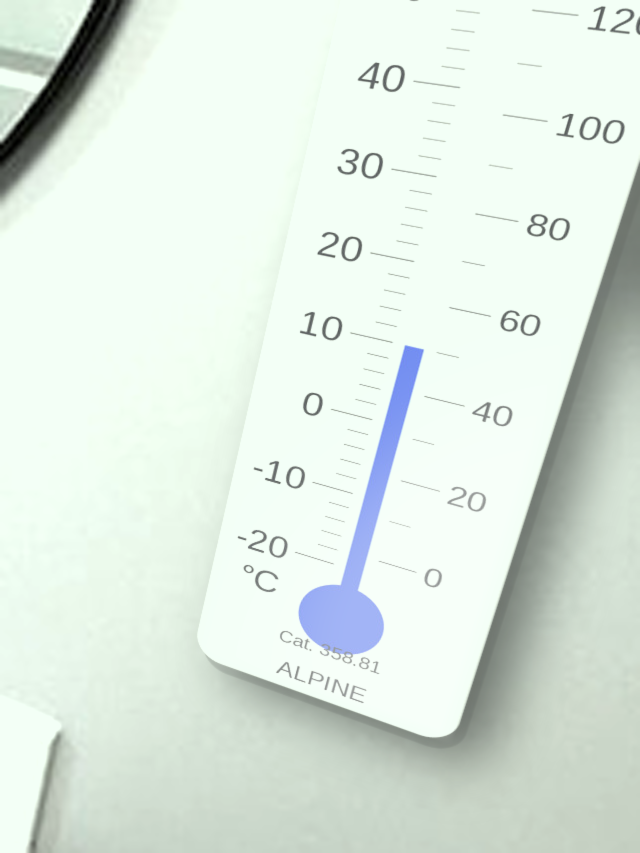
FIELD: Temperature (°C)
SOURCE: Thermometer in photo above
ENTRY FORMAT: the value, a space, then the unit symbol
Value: 10 °C
